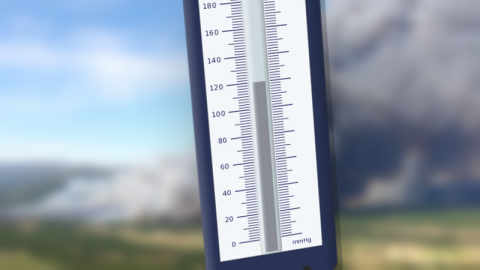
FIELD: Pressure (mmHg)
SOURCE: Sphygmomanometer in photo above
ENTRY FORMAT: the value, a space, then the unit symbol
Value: 120 mmHg
